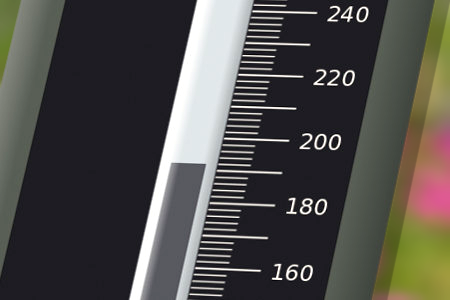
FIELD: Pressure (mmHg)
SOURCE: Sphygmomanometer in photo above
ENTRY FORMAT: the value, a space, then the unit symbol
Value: 192 mmHg
